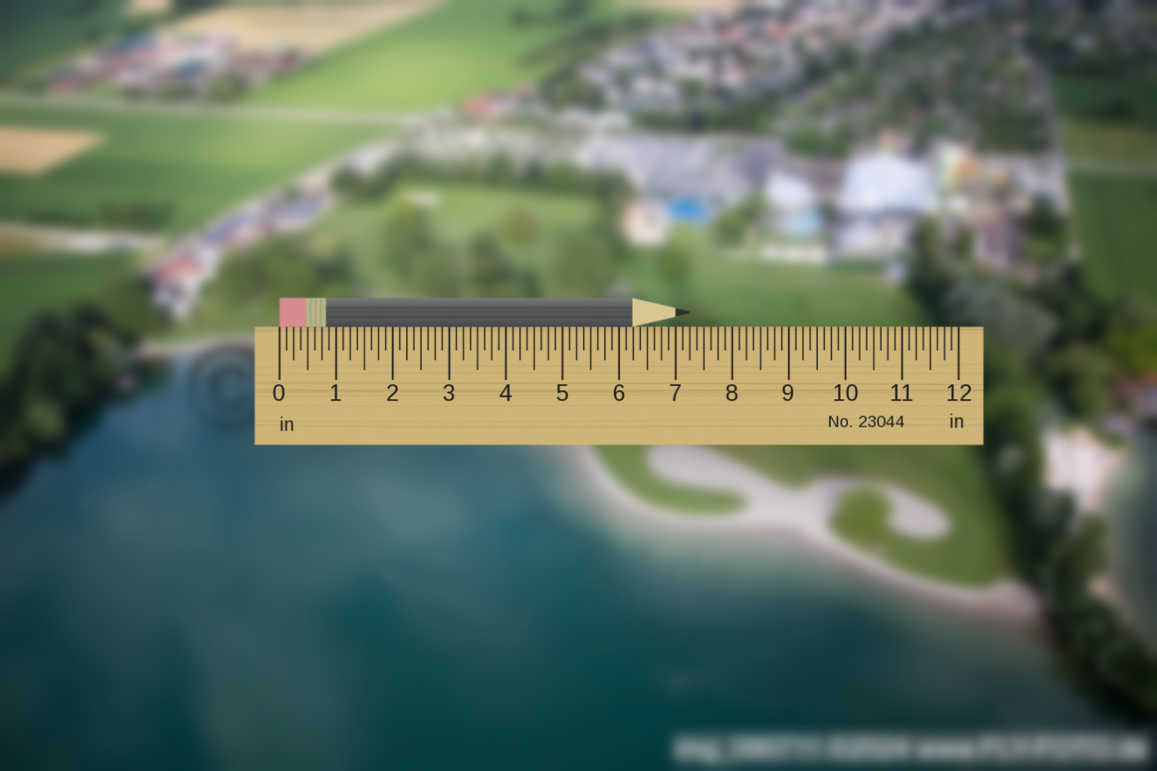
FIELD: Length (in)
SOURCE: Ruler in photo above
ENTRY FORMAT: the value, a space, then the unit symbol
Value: 7.25 in
